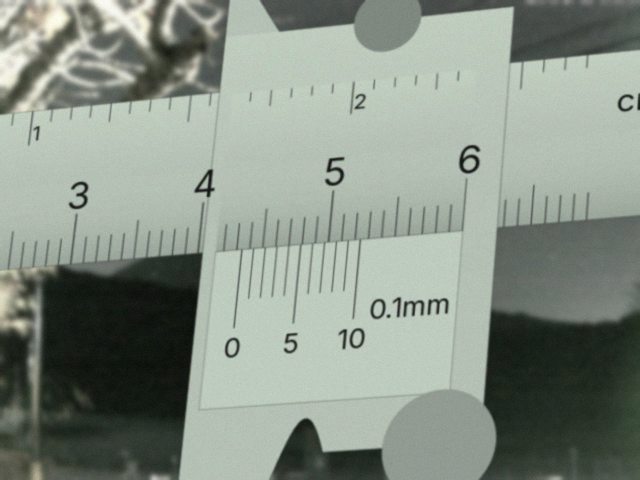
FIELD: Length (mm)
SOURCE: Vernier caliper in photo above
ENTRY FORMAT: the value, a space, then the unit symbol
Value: 43.4 mm
